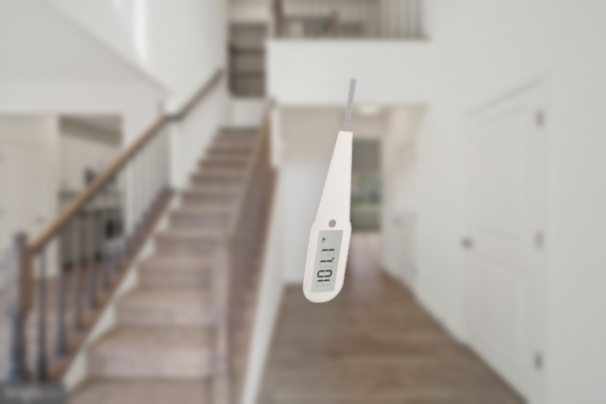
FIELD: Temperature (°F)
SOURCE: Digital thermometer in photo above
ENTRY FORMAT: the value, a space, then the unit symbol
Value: 101.1 °F
